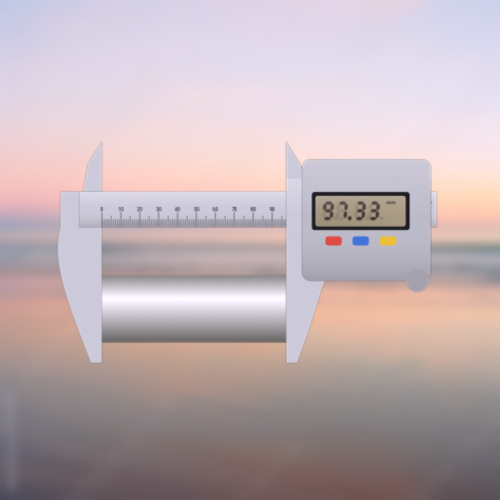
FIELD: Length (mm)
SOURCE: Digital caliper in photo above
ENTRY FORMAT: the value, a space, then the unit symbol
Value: 97.33 mm
